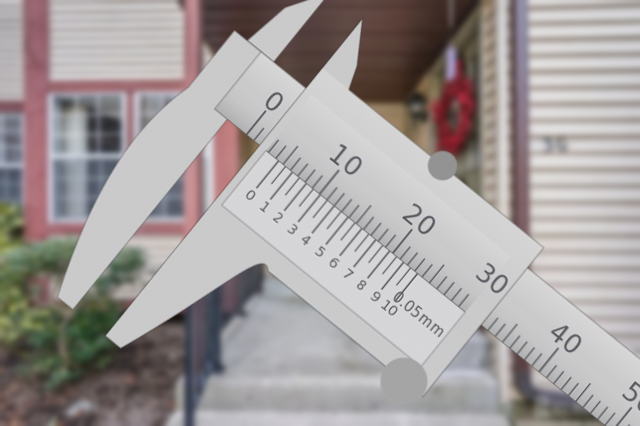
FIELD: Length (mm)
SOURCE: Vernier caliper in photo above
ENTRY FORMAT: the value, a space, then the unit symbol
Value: 4.4 mm
